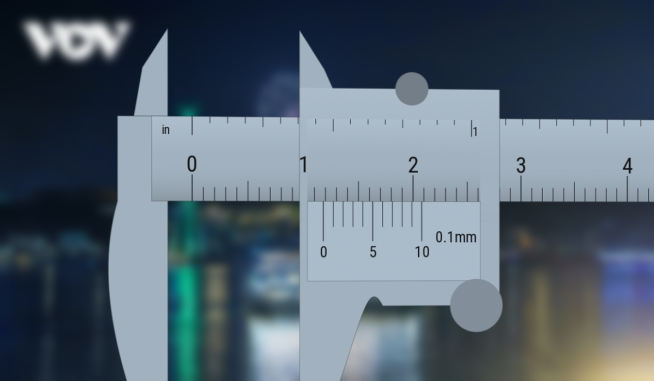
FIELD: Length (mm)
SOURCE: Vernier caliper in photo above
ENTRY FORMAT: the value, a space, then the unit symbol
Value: 11.8 mm
